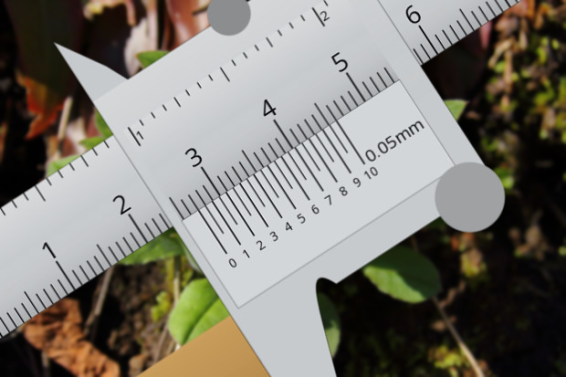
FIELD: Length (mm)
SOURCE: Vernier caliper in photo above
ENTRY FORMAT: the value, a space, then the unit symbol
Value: 27.0 mm
